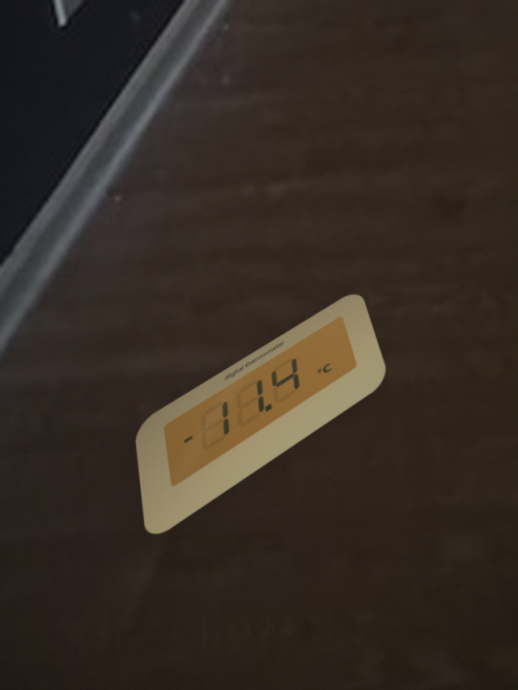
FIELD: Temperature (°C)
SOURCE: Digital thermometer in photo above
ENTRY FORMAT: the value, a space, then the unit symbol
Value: -11.4 °C
